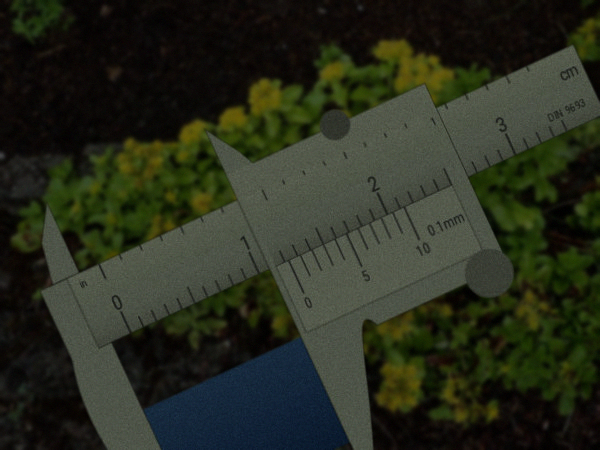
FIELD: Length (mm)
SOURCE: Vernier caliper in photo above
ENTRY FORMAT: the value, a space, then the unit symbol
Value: 12.3 mm
